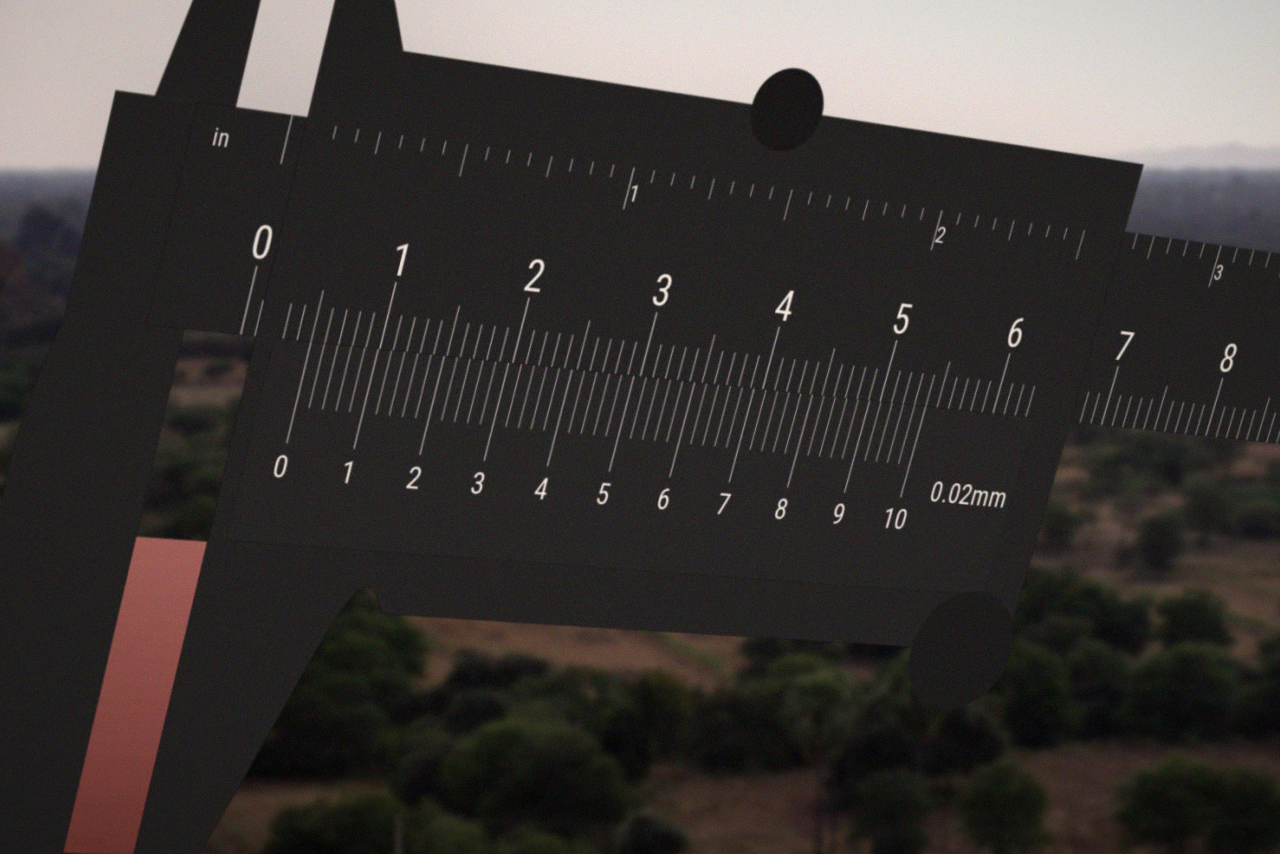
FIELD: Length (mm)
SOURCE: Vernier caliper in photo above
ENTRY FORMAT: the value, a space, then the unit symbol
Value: 5.0 mm
